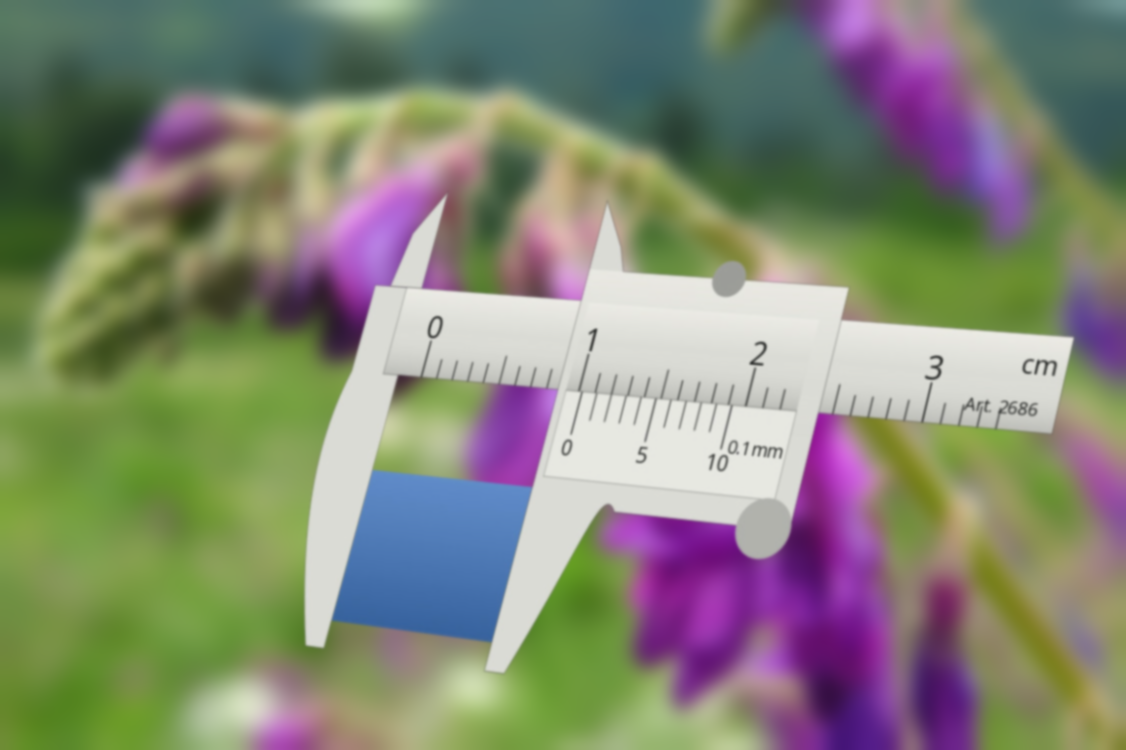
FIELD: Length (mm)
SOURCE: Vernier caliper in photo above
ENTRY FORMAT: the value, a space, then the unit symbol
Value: 10.2 mm
